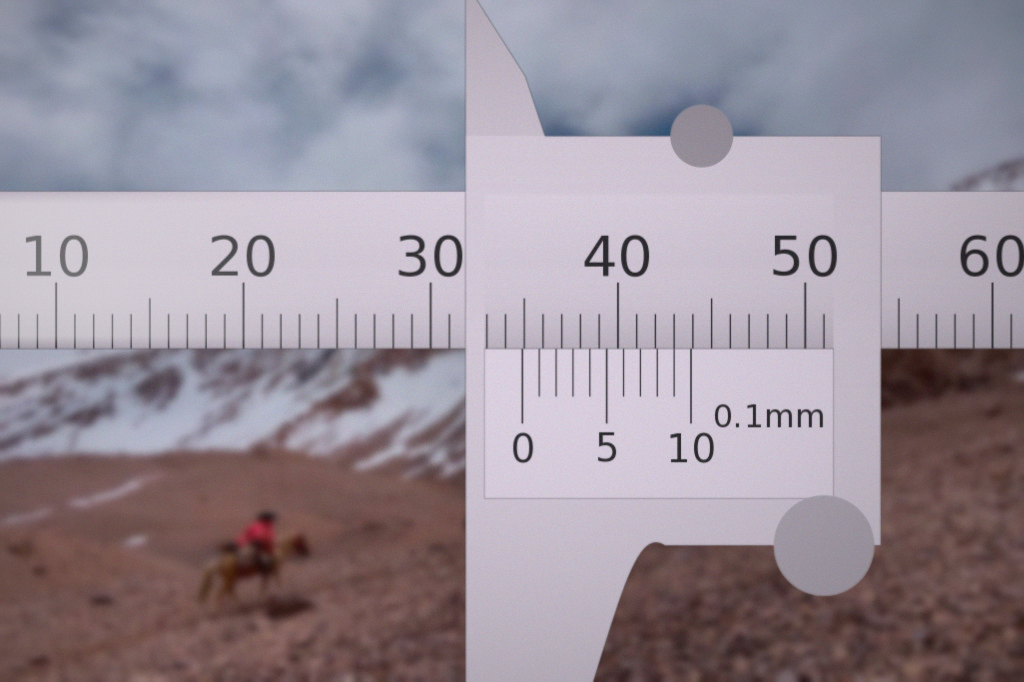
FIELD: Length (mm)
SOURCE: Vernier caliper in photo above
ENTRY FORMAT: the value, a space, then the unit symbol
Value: 34.9 mm
